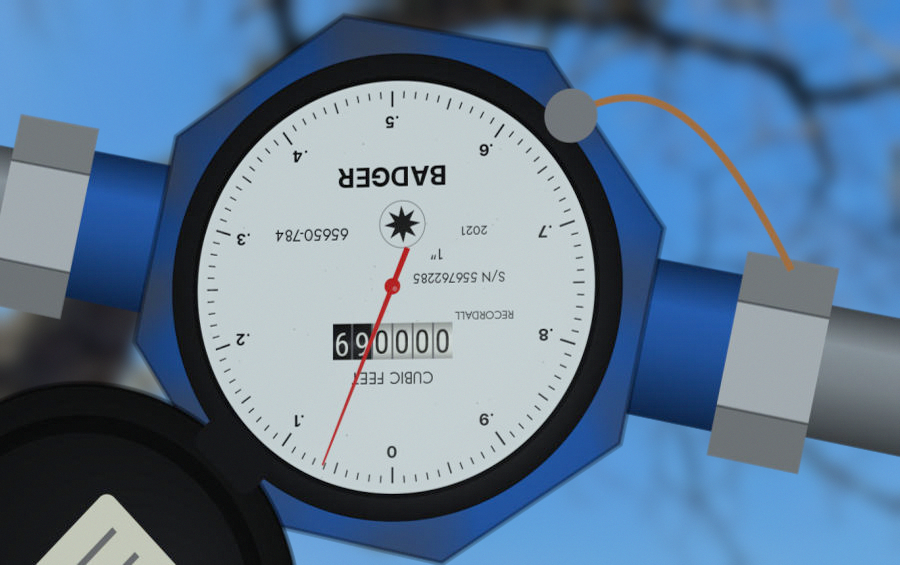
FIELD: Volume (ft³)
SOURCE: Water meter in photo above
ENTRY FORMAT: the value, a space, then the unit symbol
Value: 69.06 ft³
